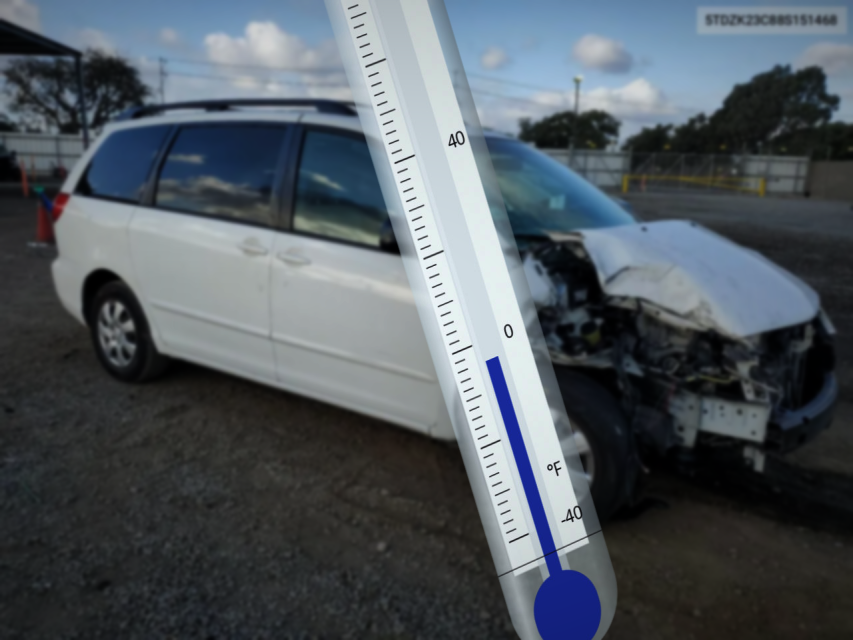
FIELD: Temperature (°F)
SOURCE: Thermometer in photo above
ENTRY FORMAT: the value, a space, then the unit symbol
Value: -4 °F
